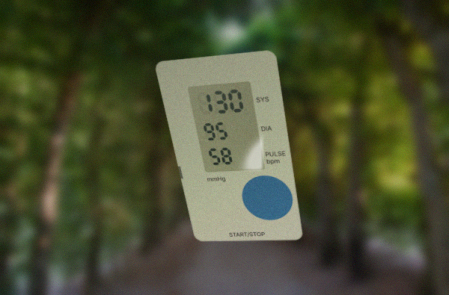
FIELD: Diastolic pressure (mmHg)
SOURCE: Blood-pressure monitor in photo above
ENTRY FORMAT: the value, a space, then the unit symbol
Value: 95 mmHg
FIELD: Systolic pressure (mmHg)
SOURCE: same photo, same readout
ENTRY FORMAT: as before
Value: 130 mmHg
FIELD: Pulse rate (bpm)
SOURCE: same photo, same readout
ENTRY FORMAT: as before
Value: 58 bpm
